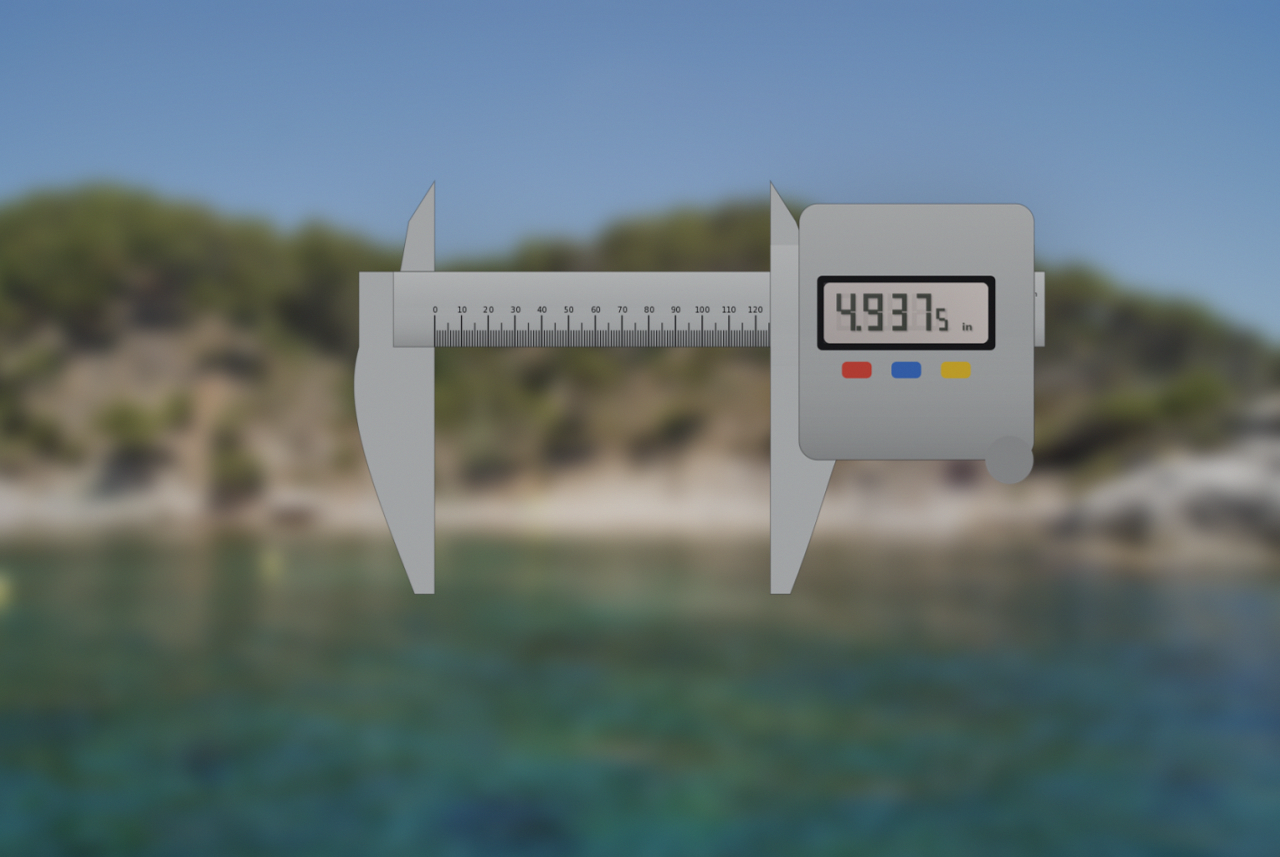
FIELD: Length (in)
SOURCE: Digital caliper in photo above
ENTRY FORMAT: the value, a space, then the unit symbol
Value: 4.9375 in
